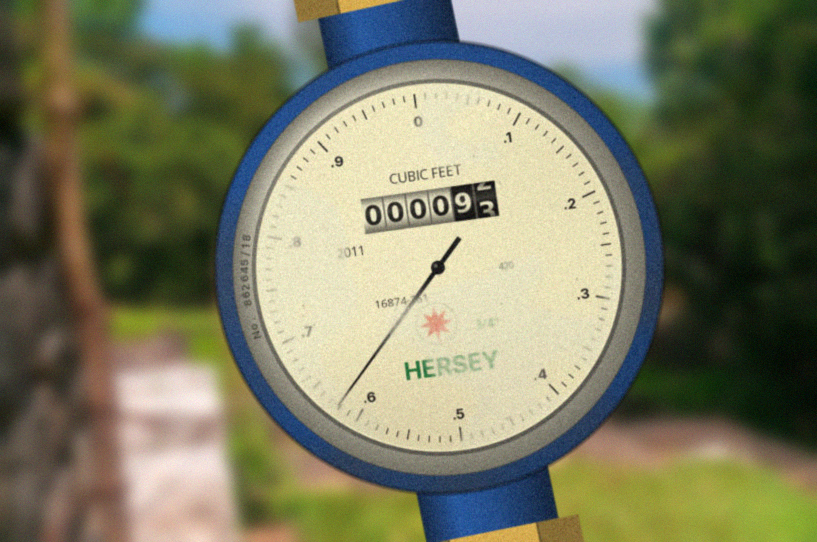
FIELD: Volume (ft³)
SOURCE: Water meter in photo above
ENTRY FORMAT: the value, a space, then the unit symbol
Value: 92.62 ft³
